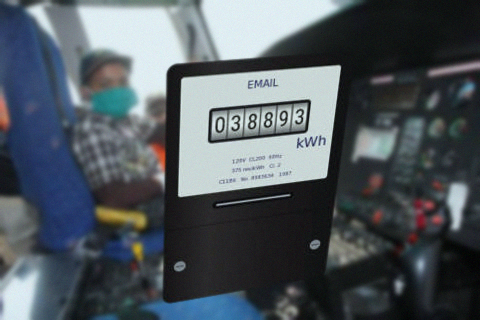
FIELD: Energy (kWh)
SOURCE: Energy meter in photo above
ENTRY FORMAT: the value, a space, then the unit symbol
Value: 38893 kWh
